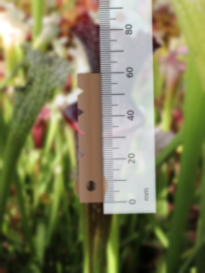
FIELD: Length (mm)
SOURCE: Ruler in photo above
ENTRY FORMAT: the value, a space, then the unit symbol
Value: 60 mm
